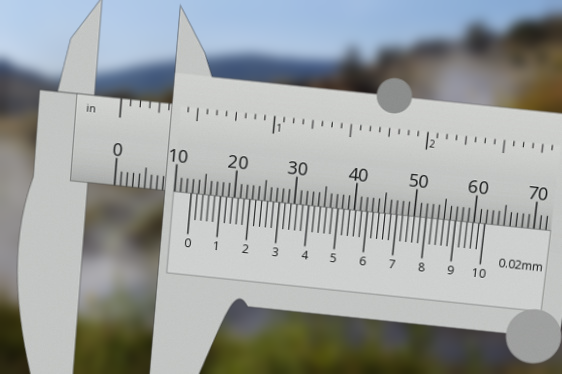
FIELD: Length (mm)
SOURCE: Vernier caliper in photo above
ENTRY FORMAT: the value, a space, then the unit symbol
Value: 12.8 mm
